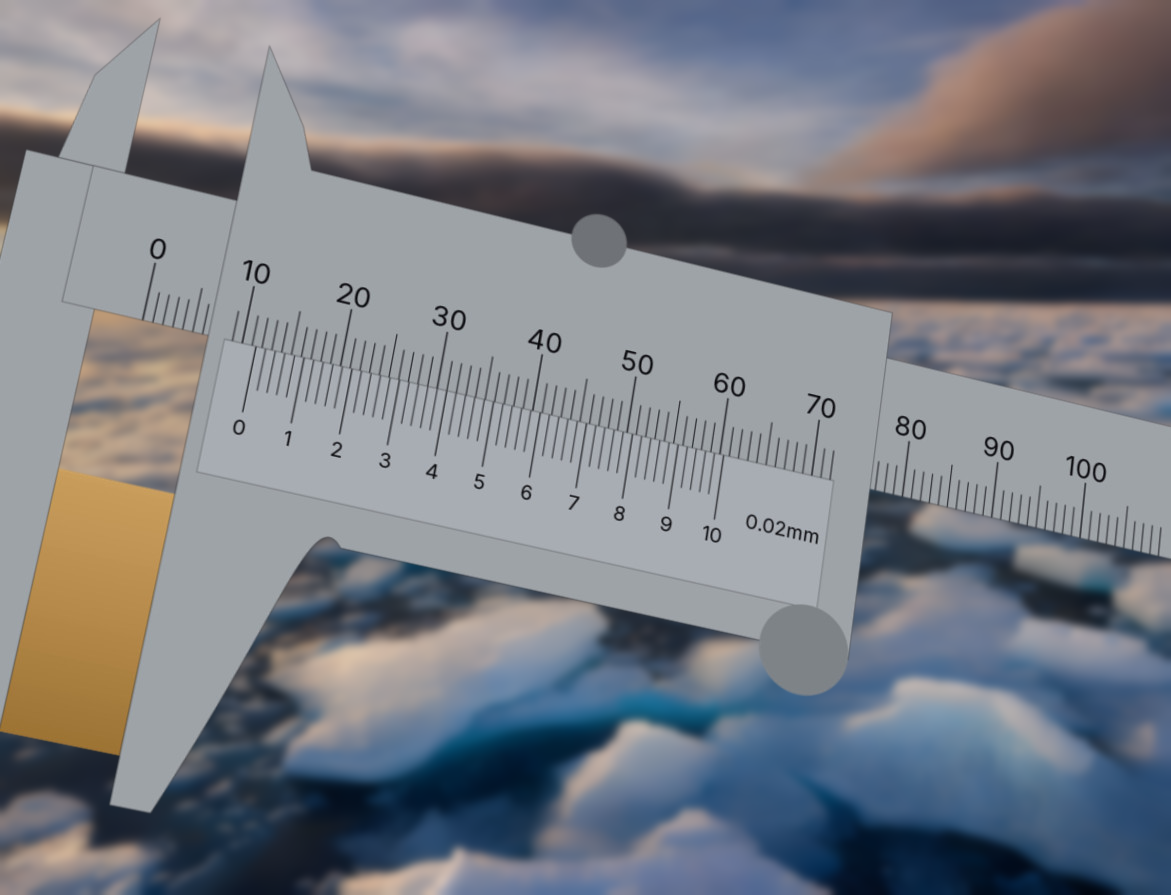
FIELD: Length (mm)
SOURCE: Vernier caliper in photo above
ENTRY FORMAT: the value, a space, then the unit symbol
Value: 11.4 mm
